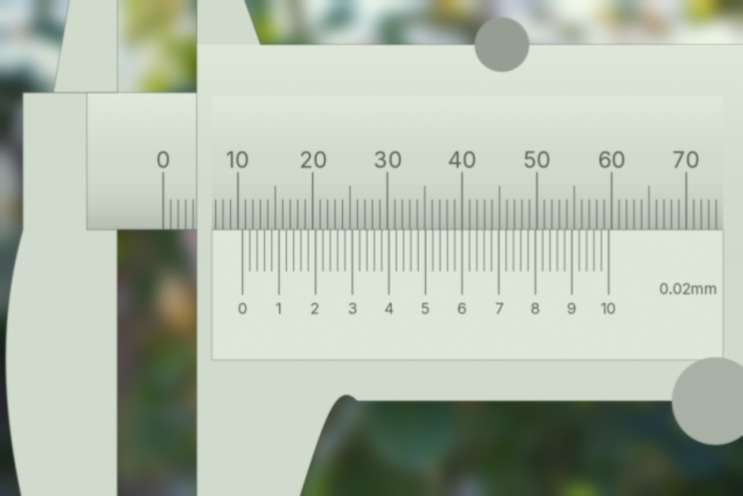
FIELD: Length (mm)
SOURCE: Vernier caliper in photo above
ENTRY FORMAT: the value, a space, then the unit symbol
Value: 10.6 mm
